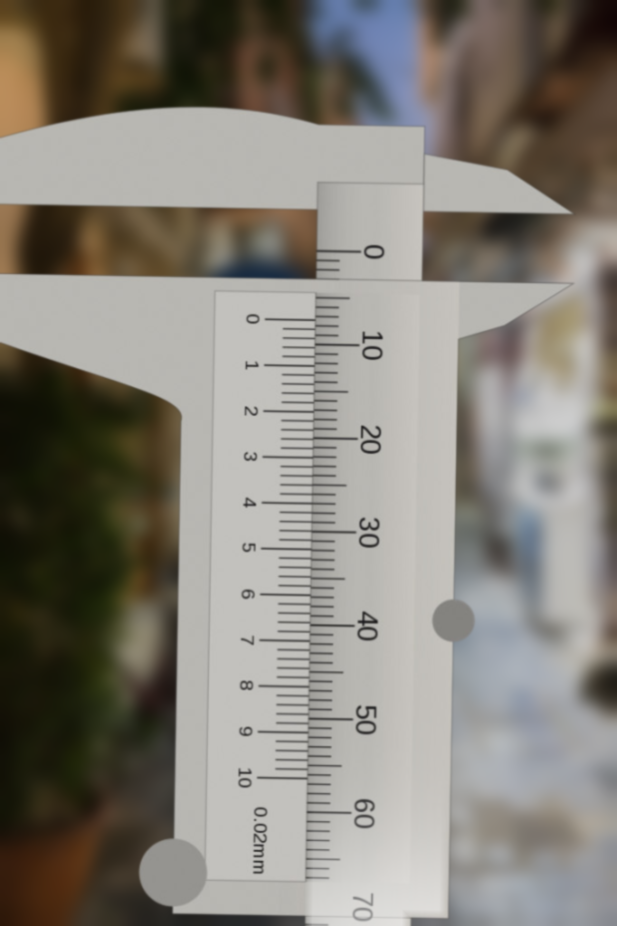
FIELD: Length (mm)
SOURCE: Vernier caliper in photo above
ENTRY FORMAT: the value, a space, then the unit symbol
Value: 7.4 mm
